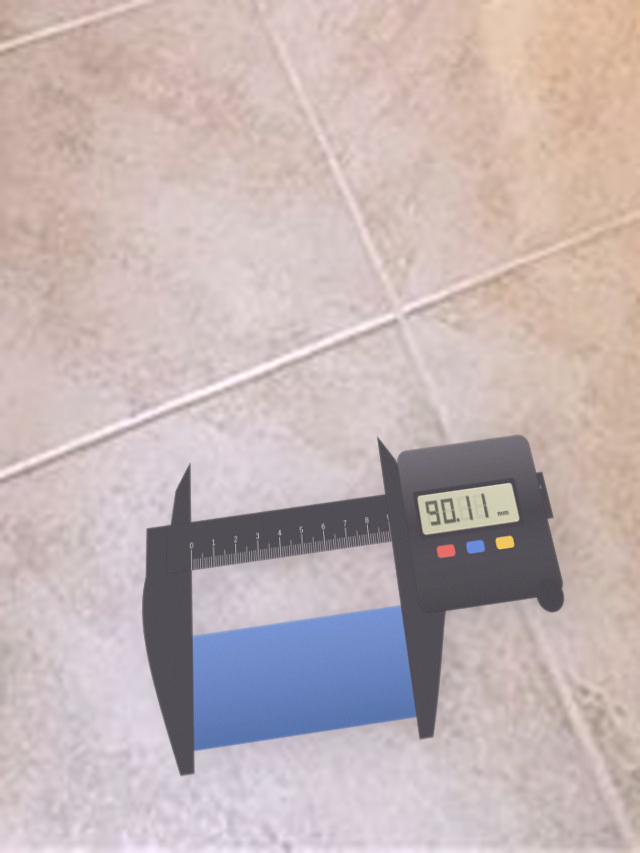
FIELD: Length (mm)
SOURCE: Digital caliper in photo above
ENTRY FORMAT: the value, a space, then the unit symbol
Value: 90.11 mm
